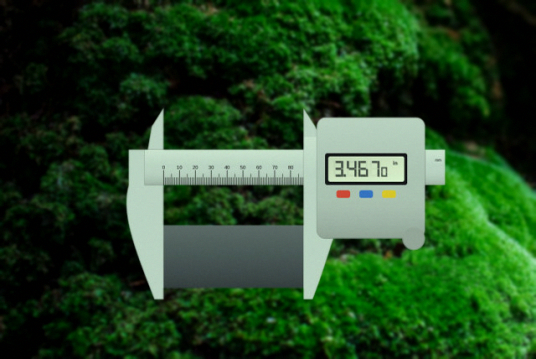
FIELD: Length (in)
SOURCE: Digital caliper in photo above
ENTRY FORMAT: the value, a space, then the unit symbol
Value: 3.4670 in
